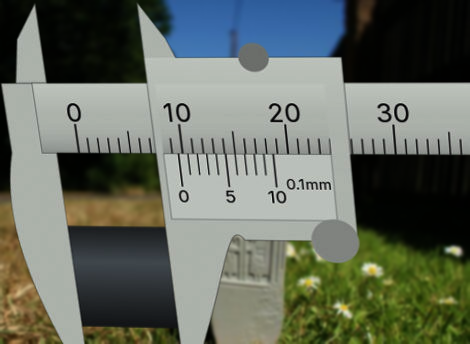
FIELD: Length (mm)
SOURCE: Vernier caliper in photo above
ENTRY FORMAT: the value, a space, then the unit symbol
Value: 9.6 mm
